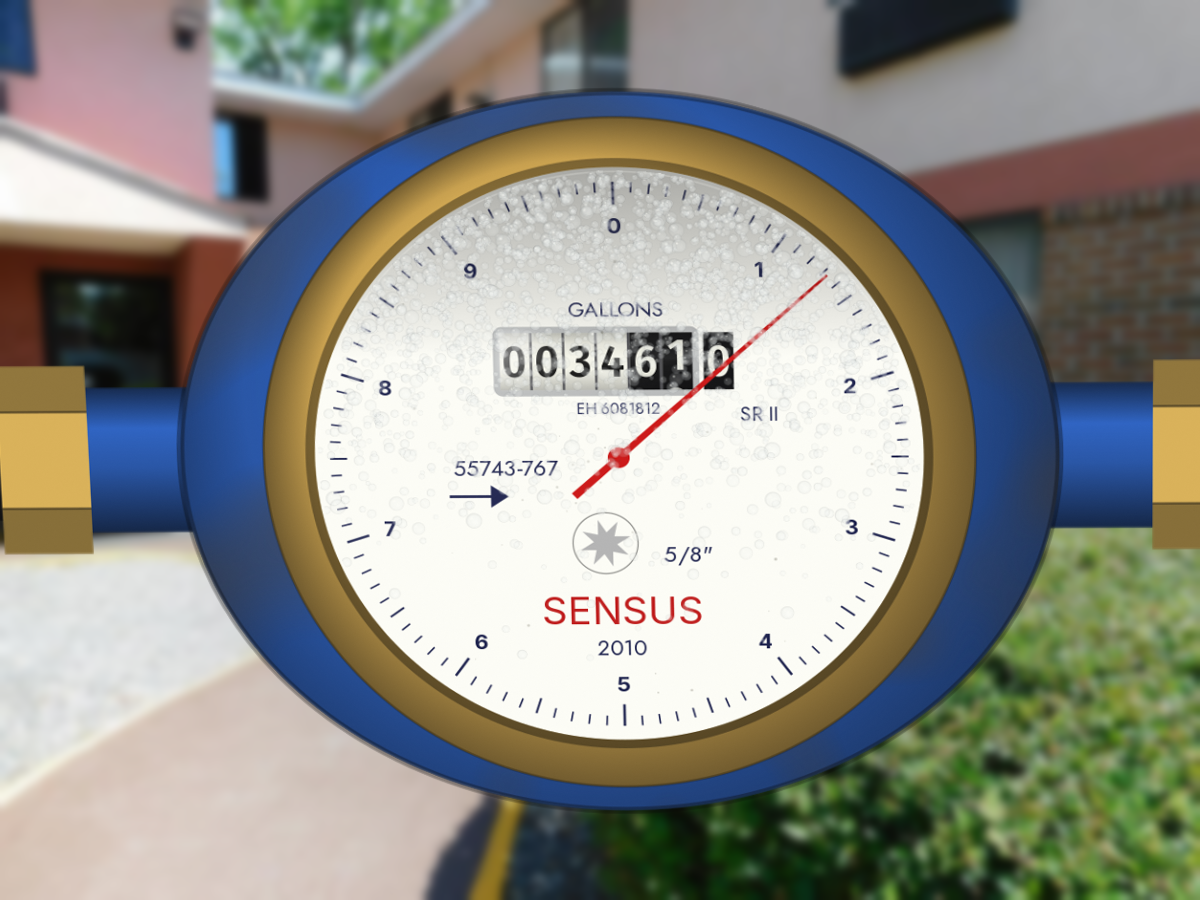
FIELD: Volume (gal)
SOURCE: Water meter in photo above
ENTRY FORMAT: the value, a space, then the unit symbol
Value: 34611.3 gal
